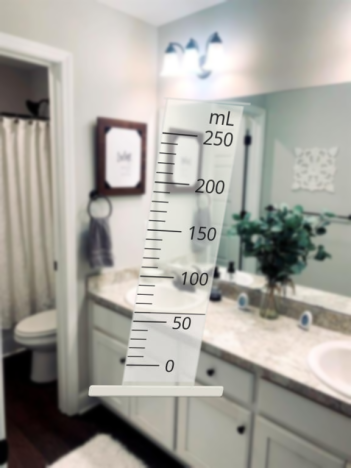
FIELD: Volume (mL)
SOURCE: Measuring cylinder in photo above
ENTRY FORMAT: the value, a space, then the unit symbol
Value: 60 mL
